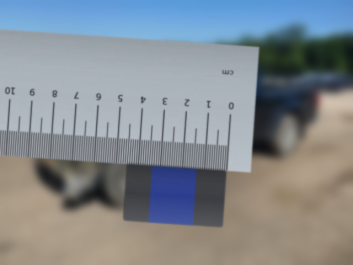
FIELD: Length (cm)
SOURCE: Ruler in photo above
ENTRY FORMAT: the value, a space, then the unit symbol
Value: 4.5 cm
